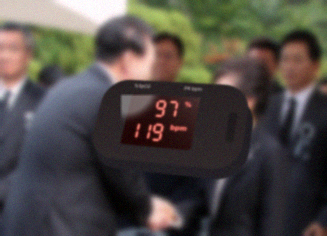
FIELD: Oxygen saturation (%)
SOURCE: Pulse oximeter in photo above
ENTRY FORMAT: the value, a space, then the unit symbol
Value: 97 %
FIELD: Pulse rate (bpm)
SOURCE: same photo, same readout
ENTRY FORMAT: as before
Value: 119 bpm
